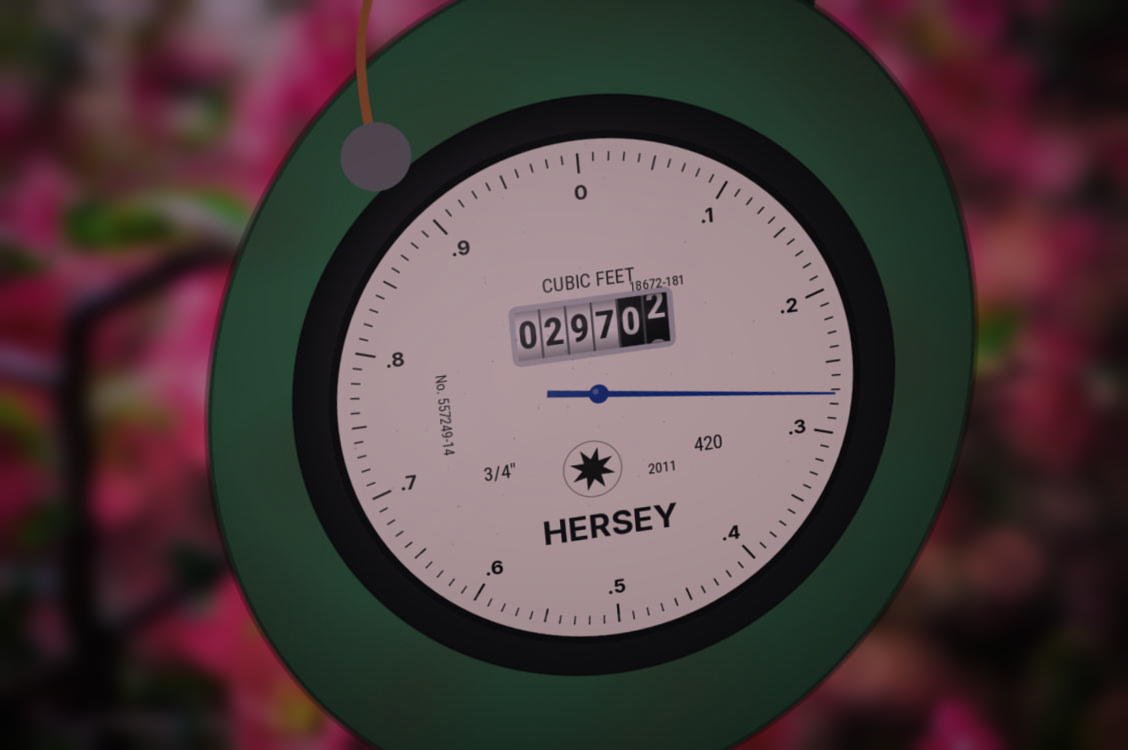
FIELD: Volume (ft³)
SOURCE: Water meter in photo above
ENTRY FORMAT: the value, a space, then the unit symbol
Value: 29702.27 ft³
